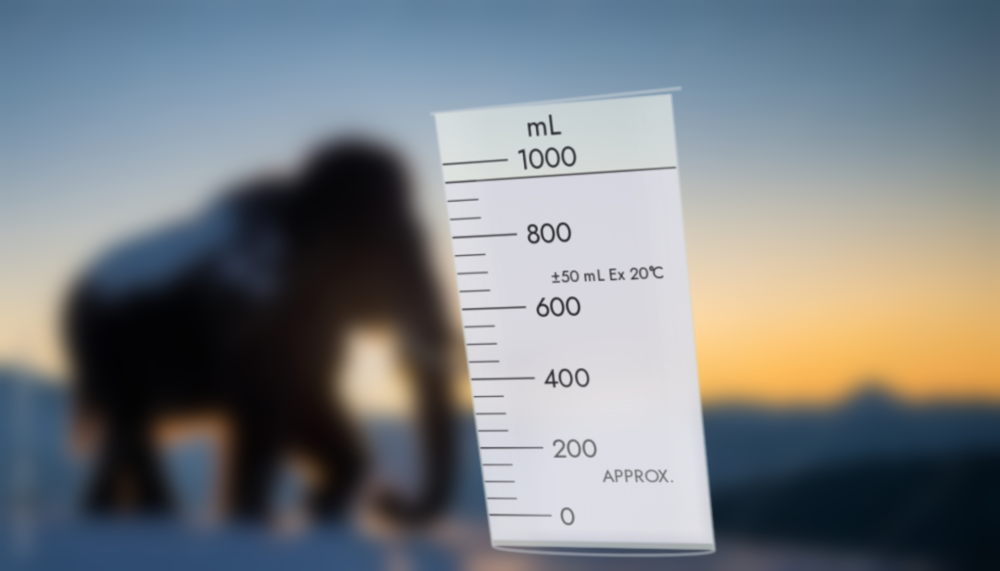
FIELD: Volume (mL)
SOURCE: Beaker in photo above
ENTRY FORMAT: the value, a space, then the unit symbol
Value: 950 mL
